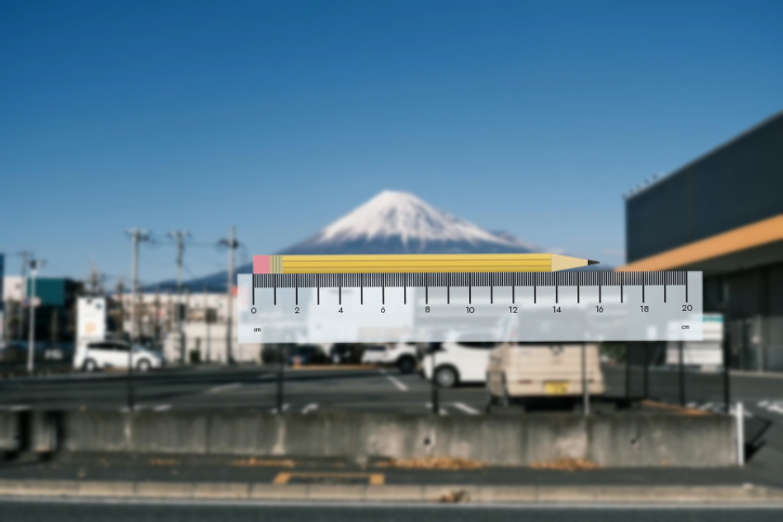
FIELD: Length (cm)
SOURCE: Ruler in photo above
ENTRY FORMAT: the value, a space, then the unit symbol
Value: 16 cm
